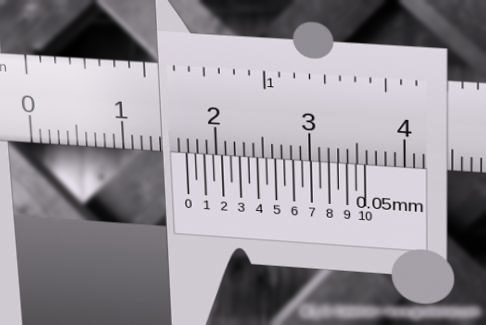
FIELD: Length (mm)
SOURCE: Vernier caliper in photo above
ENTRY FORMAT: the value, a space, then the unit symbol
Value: 16.8 mm
